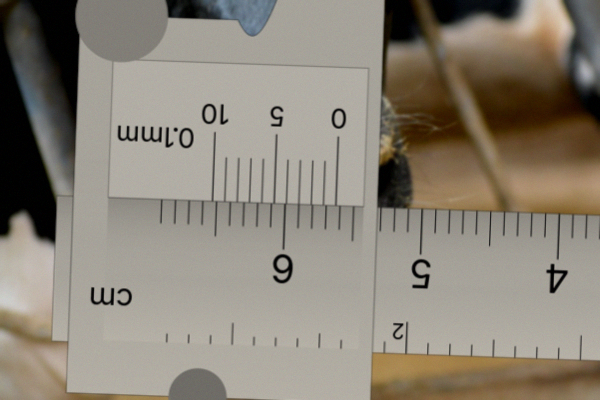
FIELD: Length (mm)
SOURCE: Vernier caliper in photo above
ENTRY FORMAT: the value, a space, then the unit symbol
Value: 56.3 mm
